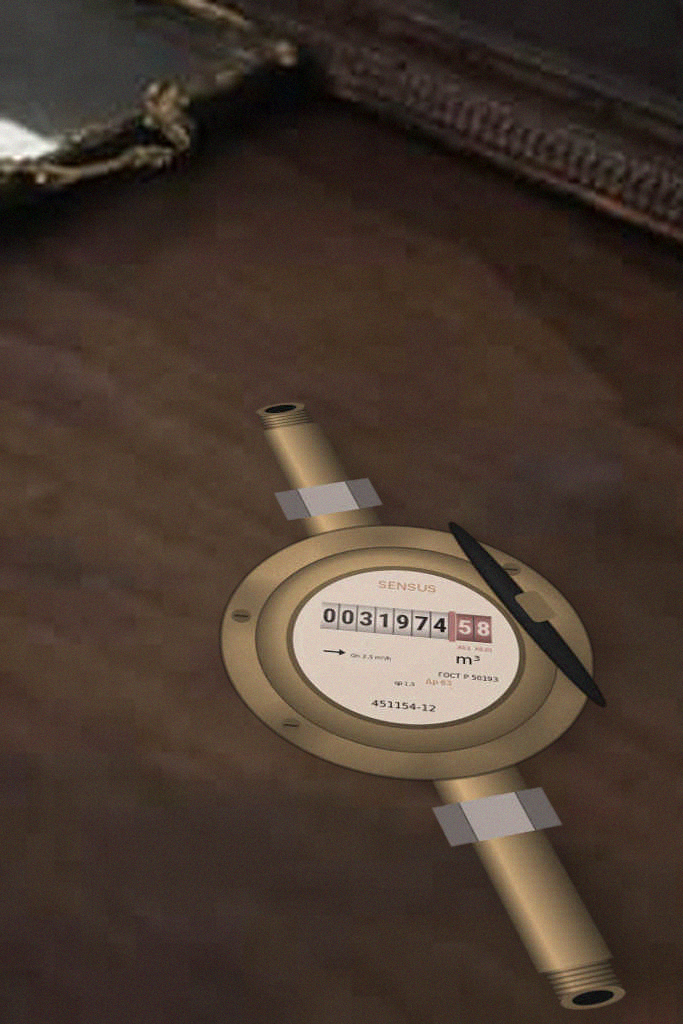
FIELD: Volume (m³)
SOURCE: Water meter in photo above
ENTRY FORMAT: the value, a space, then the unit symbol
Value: 31974.58 m³
